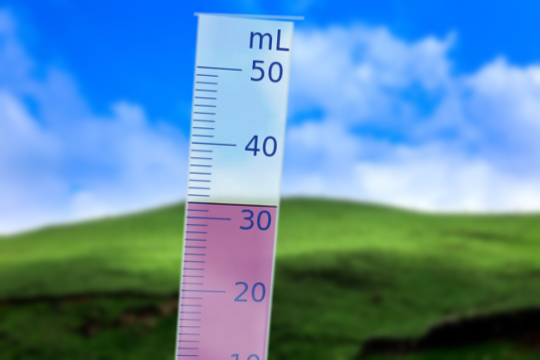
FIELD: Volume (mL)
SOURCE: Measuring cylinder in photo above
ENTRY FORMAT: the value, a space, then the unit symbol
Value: 32 mL
